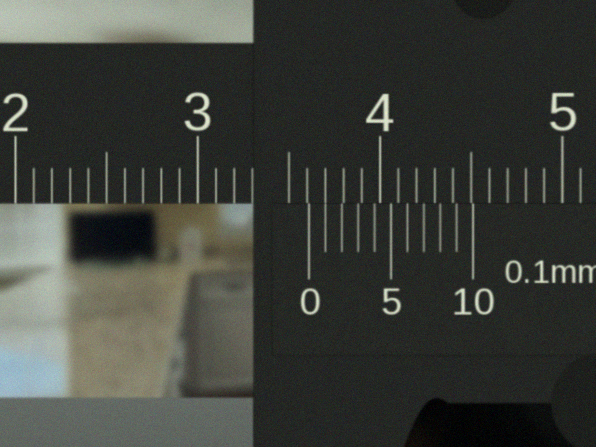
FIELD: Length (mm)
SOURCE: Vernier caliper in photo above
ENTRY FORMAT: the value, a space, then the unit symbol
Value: 36.1 mm
